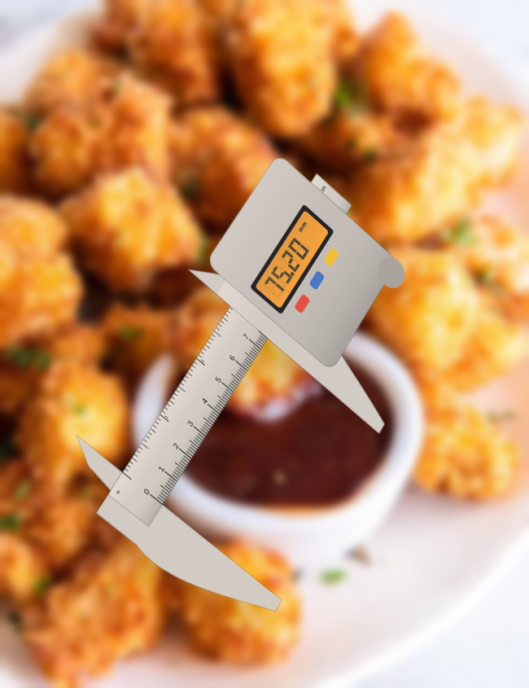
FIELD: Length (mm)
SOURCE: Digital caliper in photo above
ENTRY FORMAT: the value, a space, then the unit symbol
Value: 75.20 mm
